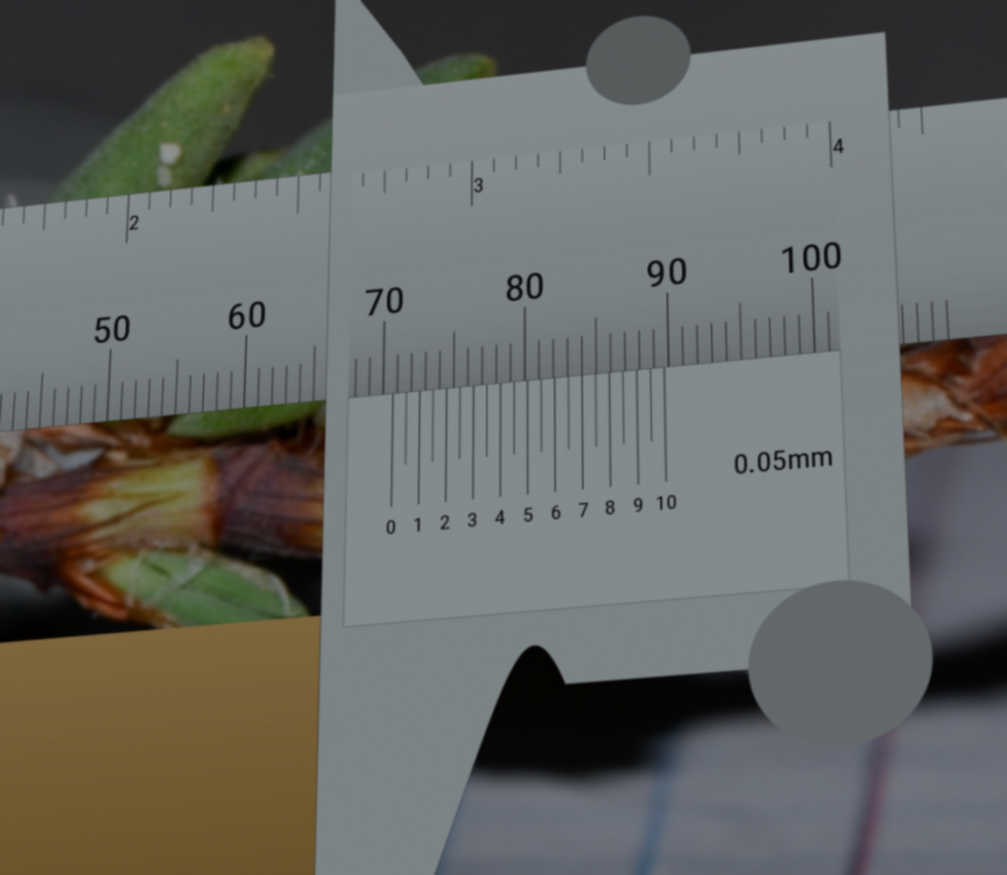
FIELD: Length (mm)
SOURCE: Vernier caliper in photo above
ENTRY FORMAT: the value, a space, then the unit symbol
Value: 70.7 mm
